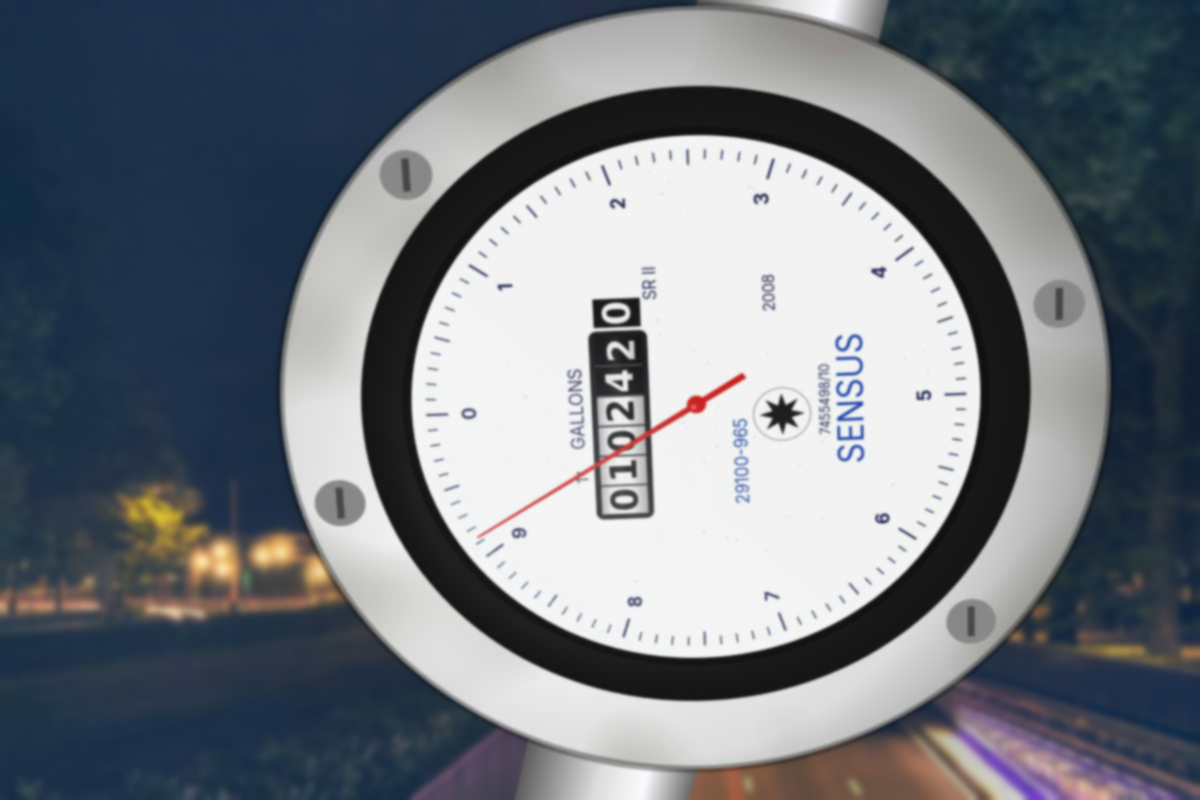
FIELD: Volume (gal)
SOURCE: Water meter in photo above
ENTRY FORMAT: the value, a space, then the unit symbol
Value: 102419.1 gal
